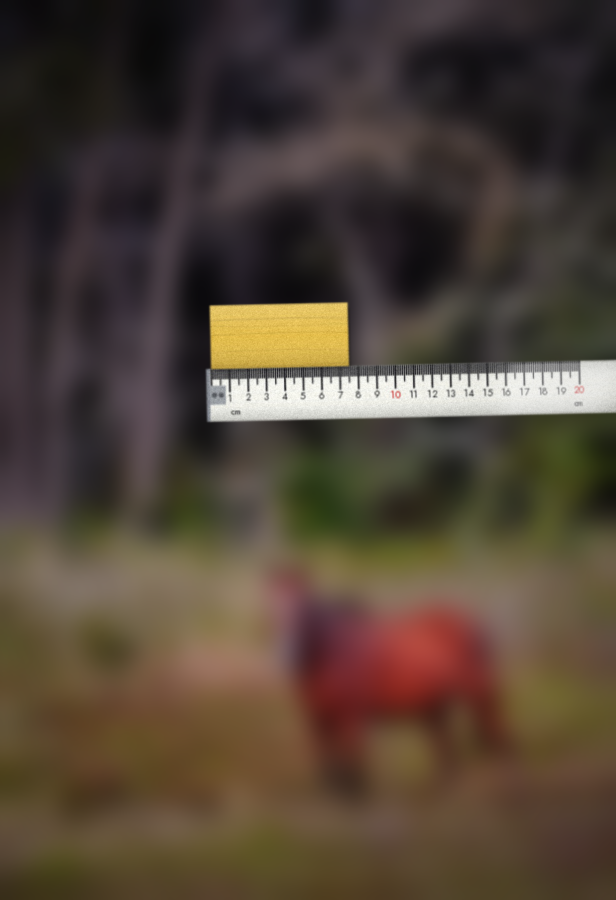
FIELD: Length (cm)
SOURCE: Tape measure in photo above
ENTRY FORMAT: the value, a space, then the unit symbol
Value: 7.5 cm
